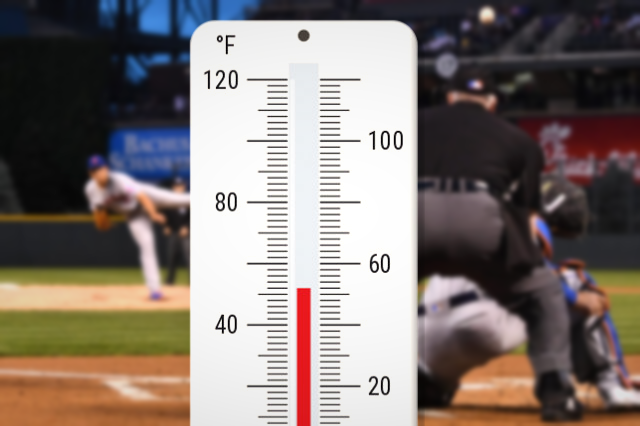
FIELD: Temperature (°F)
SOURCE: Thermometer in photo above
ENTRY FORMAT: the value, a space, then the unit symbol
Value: 52 °F
